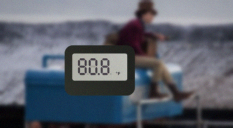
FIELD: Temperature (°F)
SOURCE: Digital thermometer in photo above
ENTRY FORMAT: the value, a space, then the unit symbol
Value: 80.8 °F
